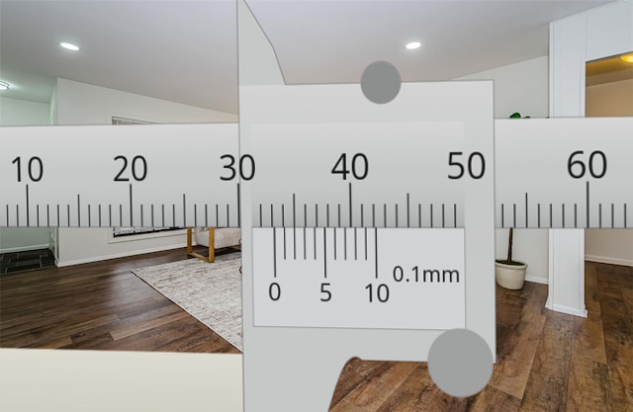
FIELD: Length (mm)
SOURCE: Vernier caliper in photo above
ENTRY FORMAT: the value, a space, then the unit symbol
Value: 33.2 mm
